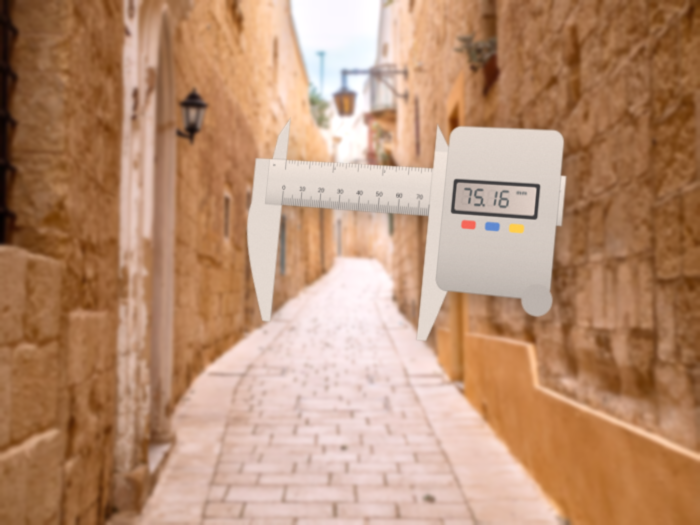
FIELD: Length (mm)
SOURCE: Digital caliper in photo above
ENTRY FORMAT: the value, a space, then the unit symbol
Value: 75.16 mm
